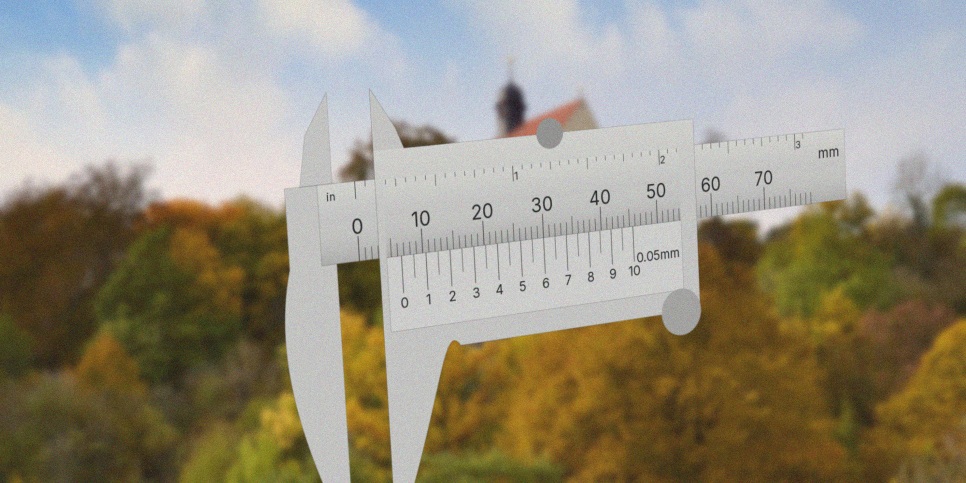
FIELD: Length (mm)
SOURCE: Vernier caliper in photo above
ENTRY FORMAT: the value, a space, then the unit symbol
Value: 6.6 mm
